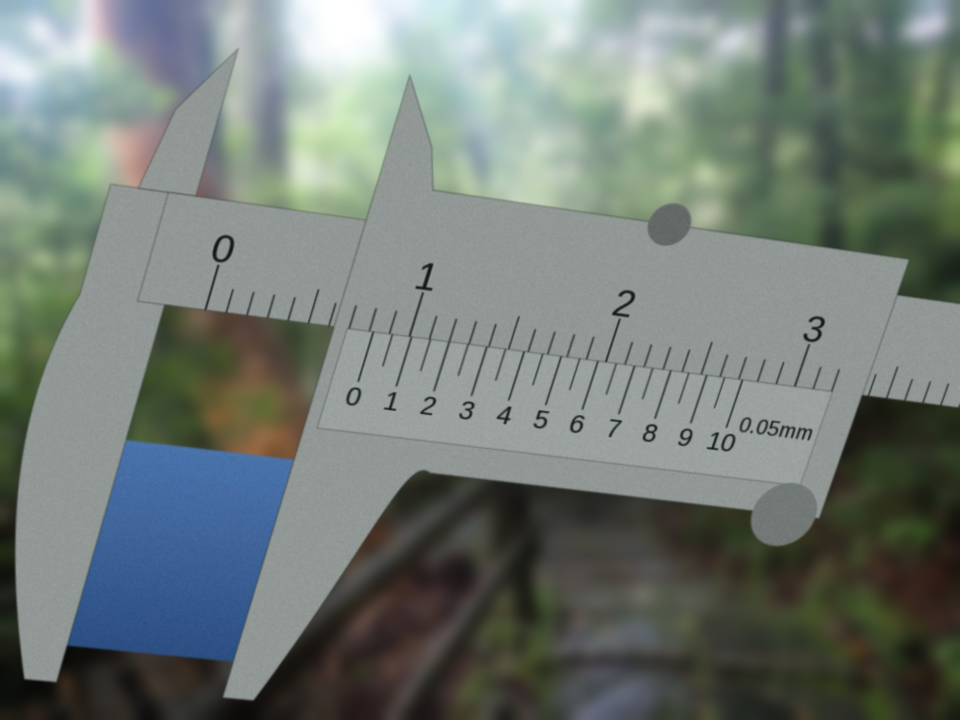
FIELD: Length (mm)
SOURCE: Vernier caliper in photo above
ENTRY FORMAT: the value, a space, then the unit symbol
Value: 8.2 mm
